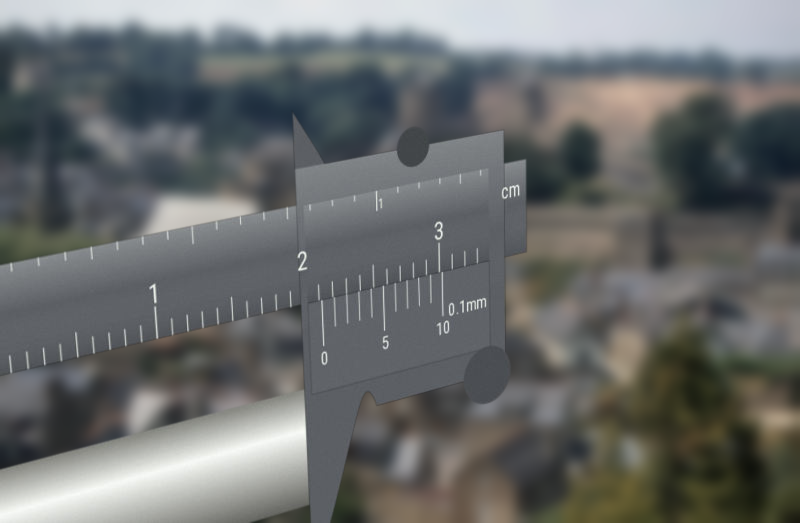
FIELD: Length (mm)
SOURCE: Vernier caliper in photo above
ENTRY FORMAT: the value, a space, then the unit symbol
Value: 21.2 mm
